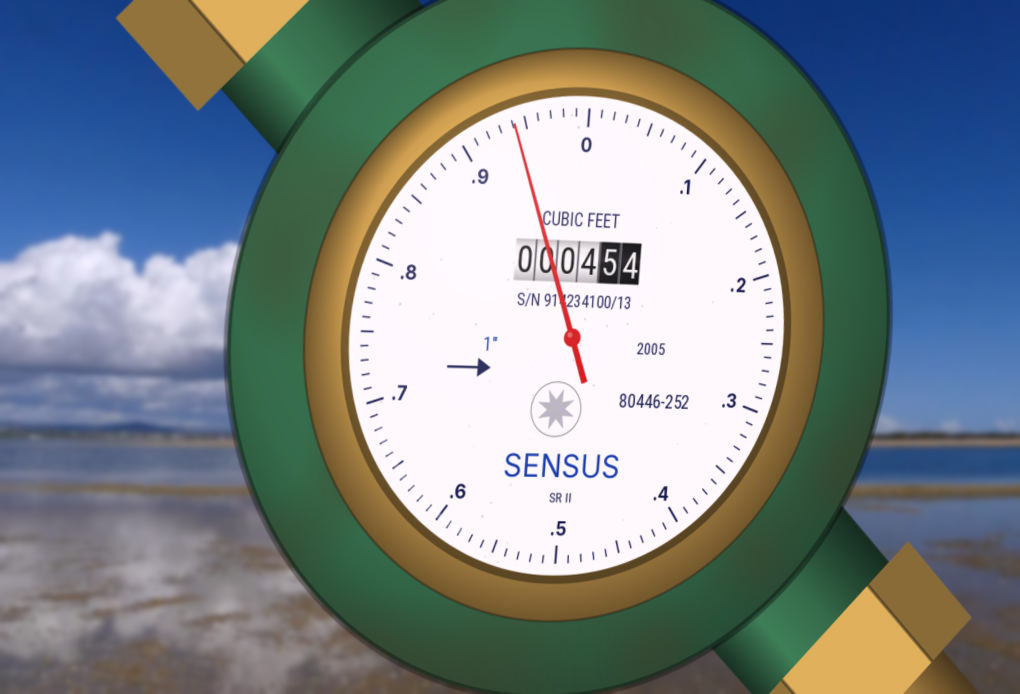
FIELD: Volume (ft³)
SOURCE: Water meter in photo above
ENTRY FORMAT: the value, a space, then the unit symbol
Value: 453.94 ft³
